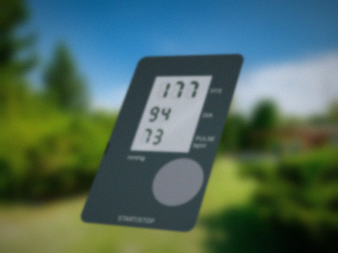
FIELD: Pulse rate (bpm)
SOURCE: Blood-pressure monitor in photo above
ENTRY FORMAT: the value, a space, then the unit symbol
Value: 73 bpm
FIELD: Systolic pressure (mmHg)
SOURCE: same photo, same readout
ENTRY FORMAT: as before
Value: 177 mmHg
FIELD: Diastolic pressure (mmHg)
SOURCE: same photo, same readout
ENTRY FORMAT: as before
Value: 94 mmHg
